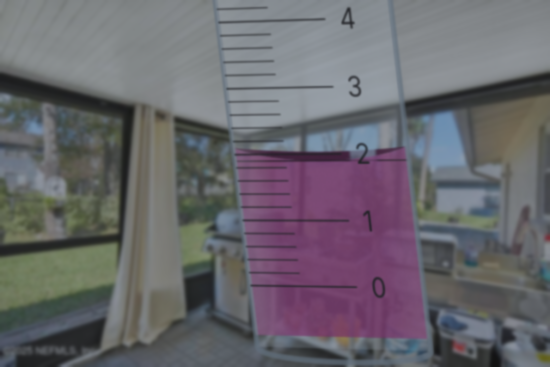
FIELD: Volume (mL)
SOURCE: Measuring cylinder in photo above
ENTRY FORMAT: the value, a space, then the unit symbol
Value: 1.9 mL
